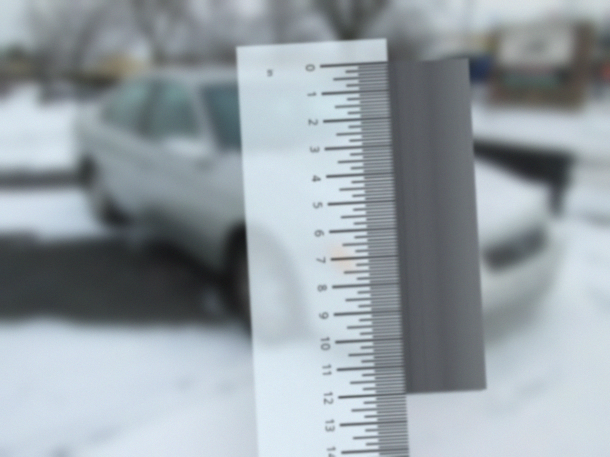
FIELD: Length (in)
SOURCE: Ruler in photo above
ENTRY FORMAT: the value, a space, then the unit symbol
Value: 12 in
